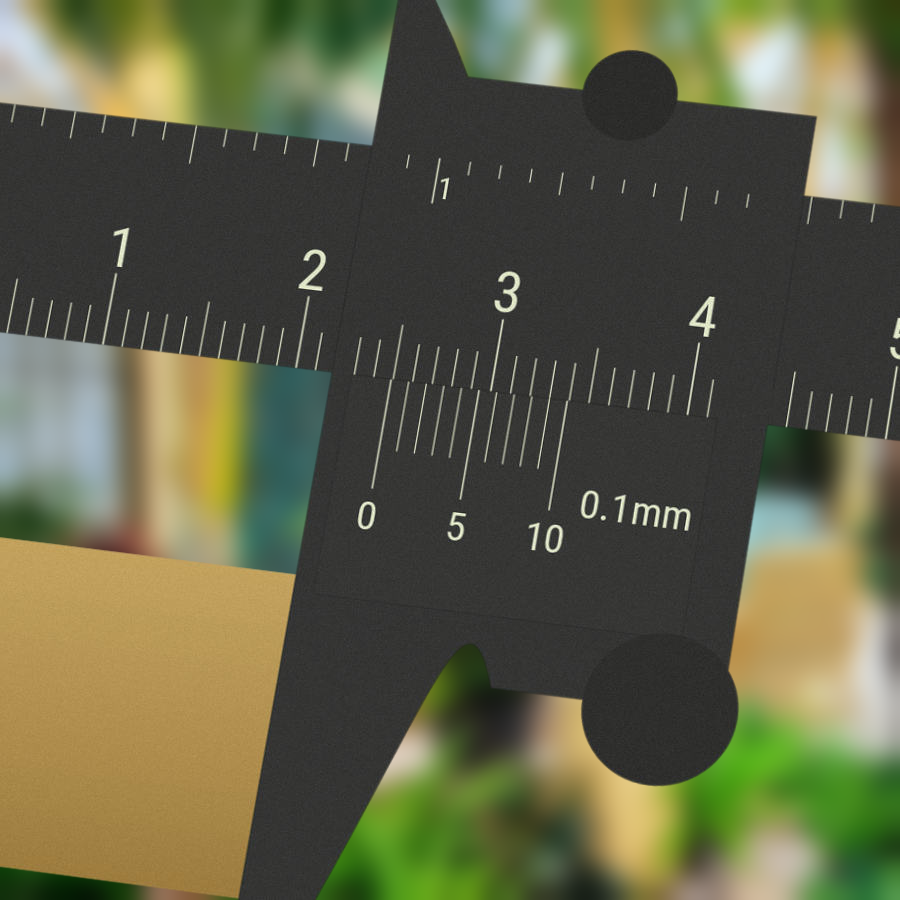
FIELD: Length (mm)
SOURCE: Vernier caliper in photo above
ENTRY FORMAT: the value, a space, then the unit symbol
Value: 24.9 mm
